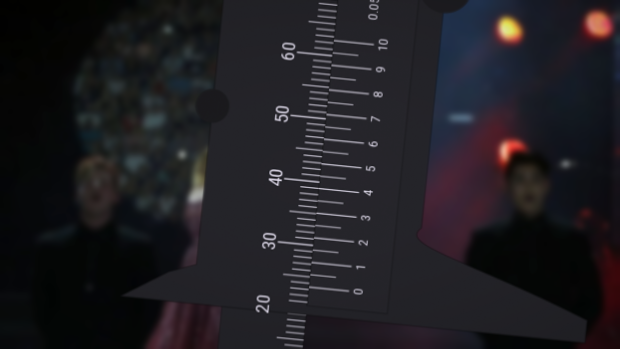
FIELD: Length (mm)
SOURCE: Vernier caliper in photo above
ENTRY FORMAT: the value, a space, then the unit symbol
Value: 23.4 mm
